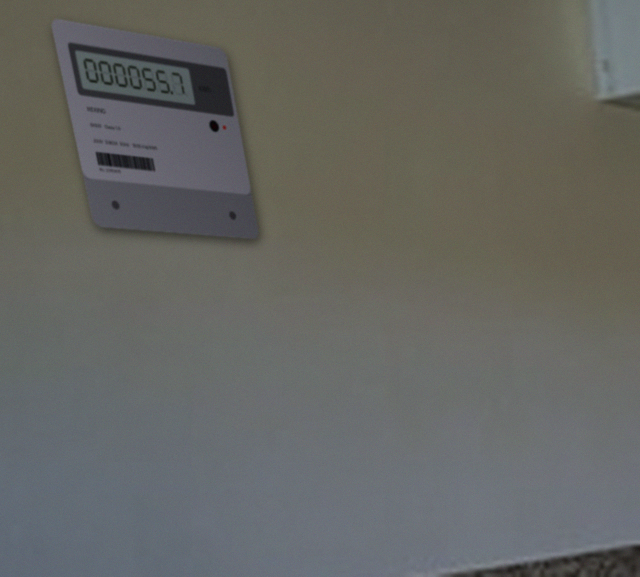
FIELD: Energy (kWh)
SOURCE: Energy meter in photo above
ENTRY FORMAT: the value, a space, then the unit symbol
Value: 55.7 kWh
